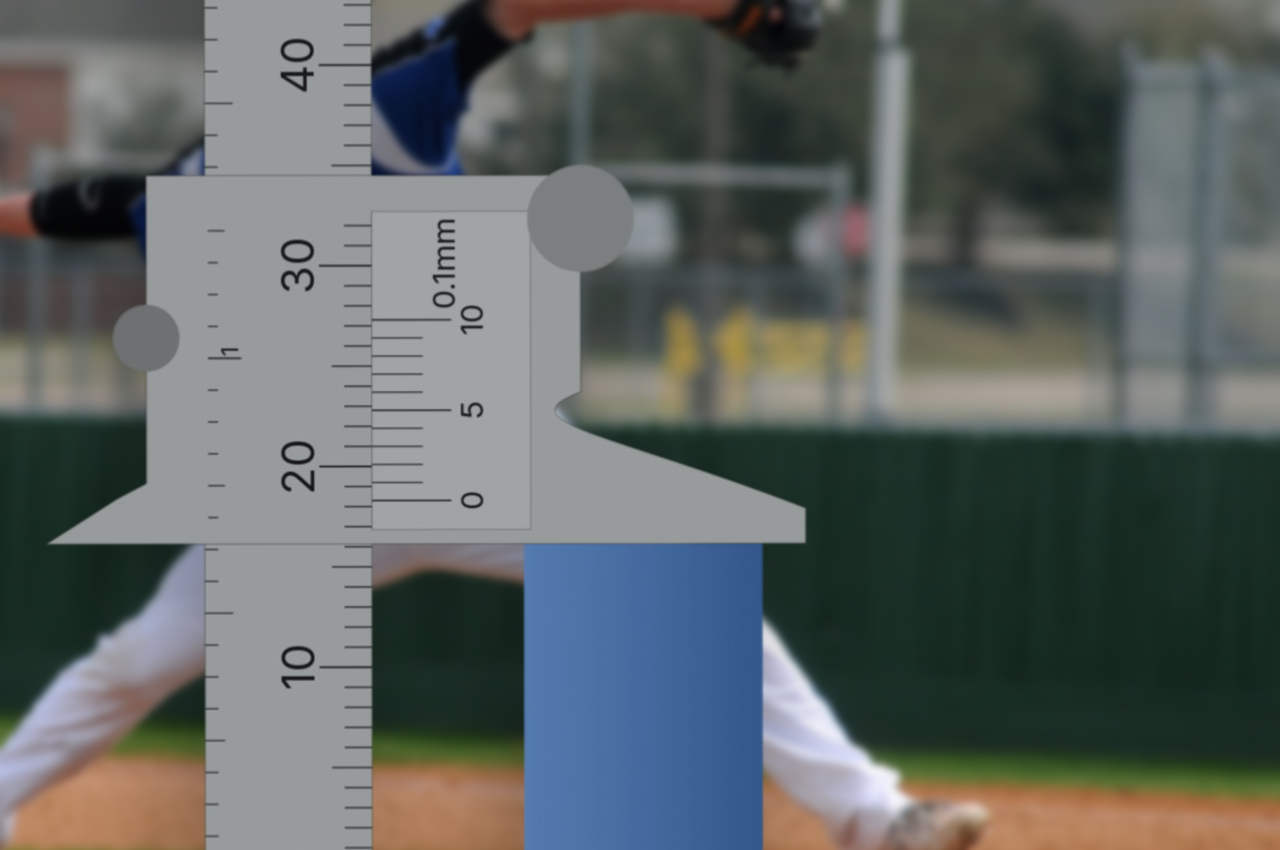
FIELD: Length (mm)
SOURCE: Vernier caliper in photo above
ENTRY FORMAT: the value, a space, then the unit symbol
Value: 18.3 mm
